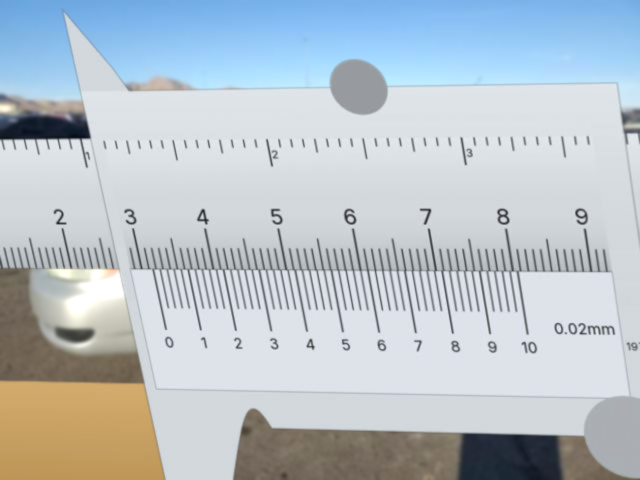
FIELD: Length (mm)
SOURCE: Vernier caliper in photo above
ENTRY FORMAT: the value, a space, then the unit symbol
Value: 31.6 mm
